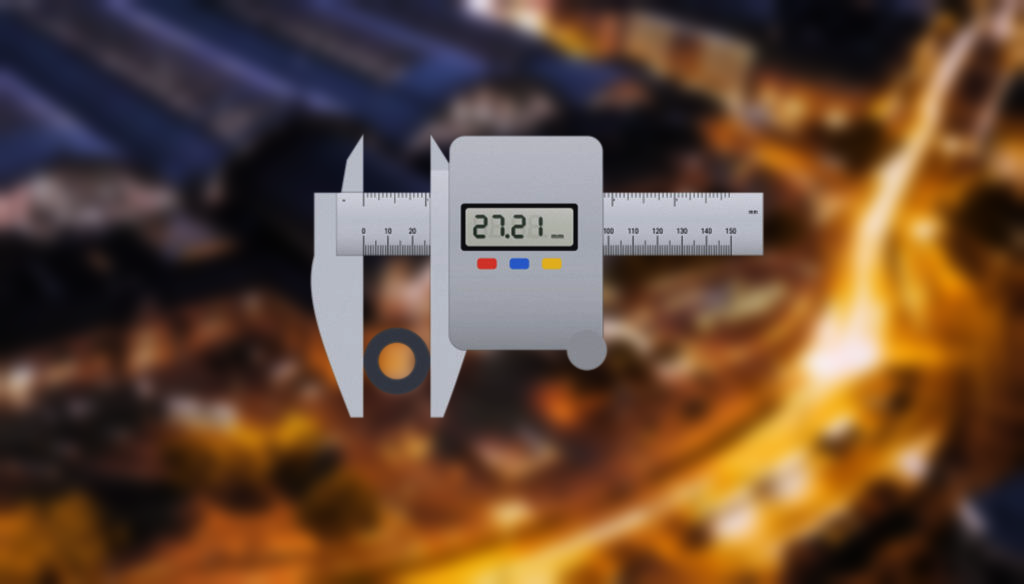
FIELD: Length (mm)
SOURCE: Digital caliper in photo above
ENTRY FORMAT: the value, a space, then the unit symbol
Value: 27.21 mm
